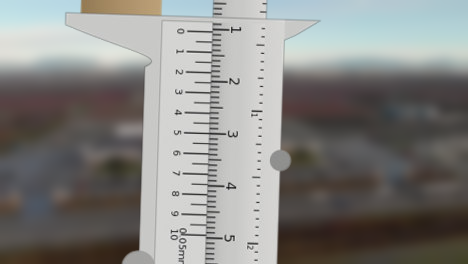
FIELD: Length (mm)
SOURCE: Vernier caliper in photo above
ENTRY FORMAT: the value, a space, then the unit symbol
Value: 10.5 mm
